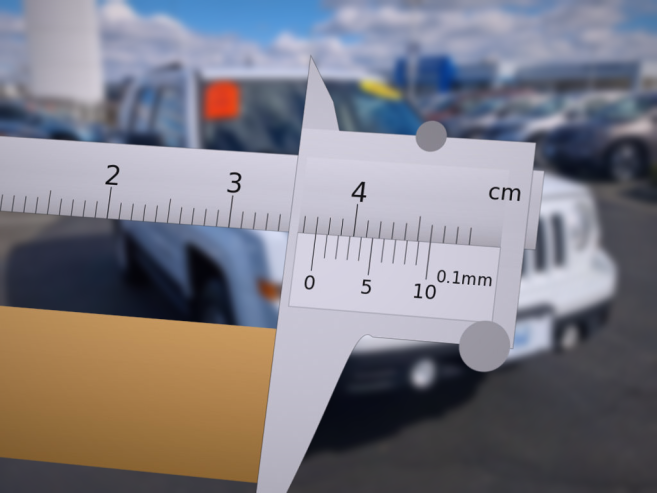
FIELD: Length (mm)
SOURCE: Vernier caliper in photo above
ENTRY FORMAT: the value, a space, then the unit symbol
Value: 37.0 mm
